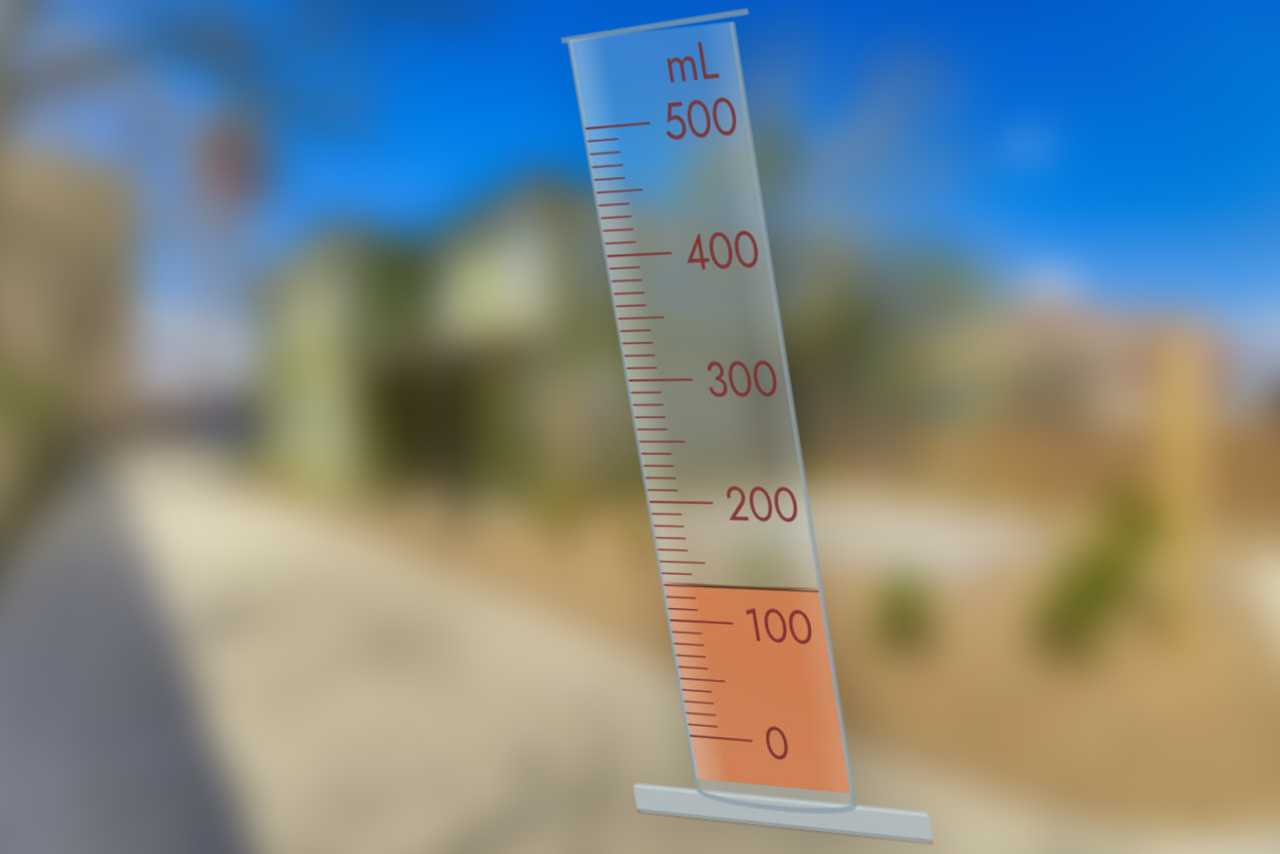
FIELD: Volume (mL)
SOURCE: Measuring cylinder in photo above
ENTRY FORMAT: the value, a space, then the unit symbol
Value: 130 mL
